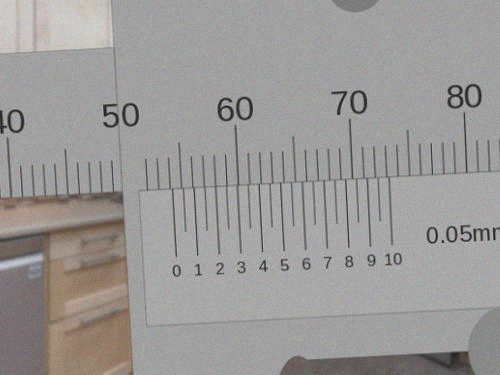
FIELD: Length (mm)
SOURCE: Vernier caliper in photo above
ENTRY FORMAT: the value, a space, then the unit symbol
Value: 54.2 mm
